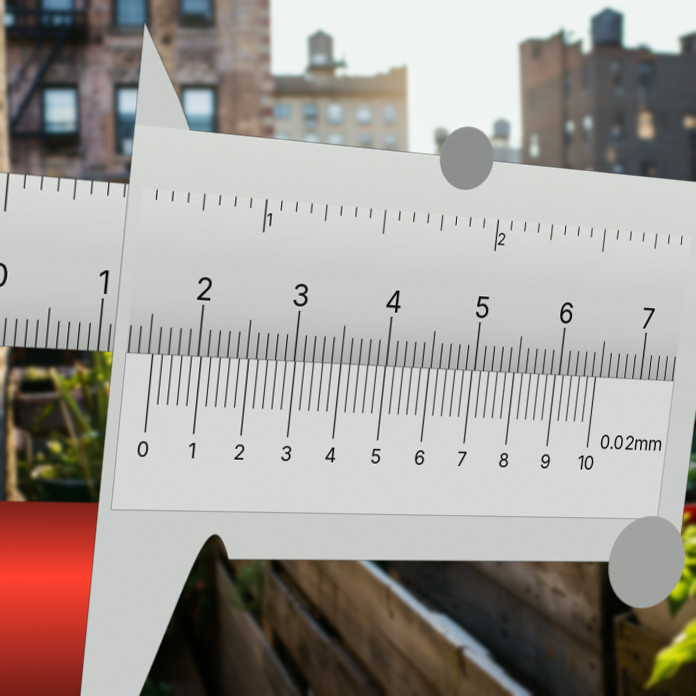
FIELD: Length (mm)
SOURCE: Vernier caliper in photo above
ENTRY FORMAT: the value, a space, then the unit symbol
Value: 15.4 mm
